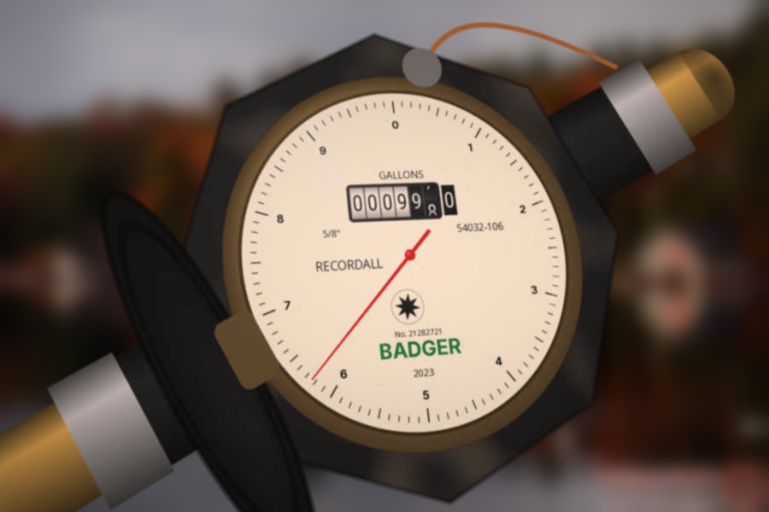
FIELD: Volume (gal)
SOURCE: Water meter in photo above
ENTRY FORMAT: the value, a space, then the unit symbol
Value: 9976.2 gal
